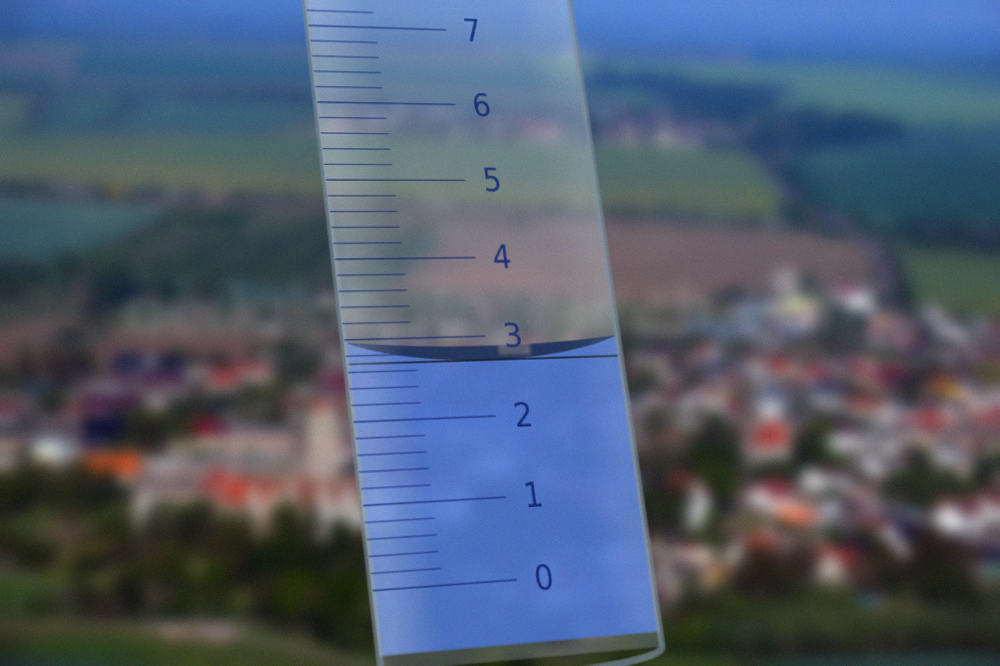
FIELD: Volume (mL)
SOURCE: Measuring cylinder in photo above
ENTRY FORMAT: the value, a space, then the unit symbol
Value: 2.7 mL
